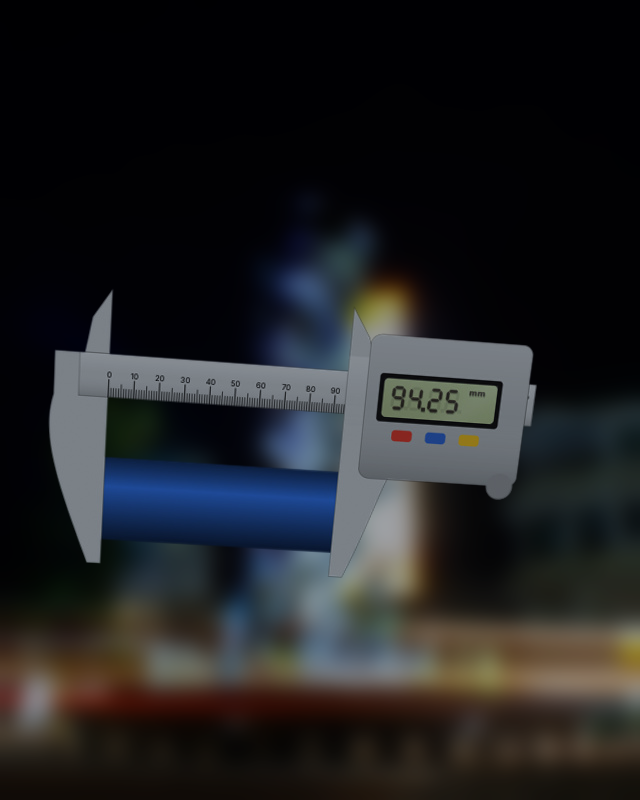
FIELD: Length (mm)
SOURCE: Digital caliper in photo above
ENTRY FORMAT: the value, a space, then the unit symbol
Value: 94.25 mm
